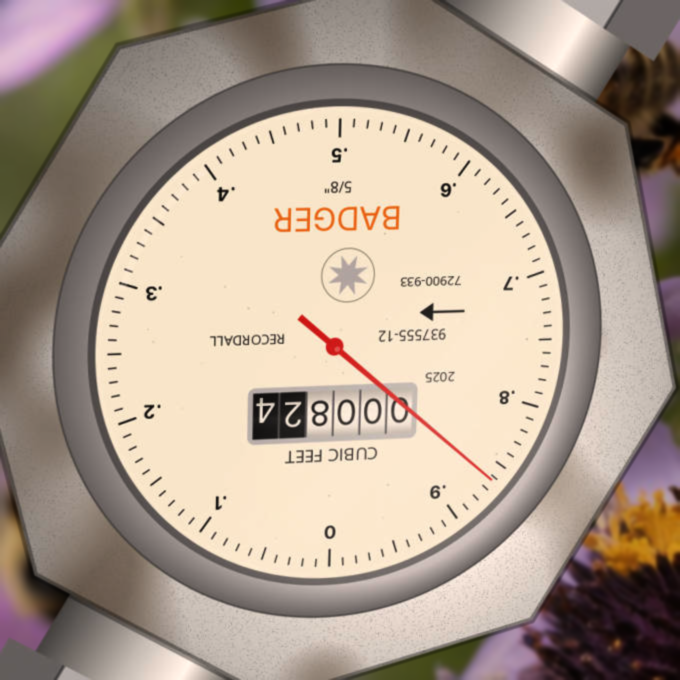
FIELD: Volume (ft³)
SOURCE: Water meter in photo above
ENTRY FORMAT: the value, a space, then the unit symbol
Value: 823.86 ft³
